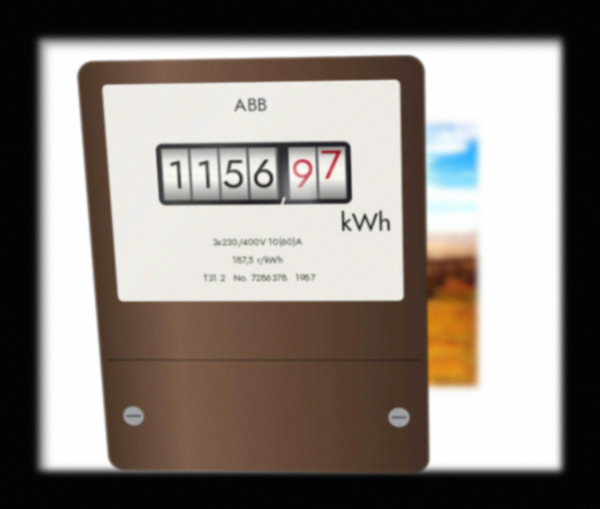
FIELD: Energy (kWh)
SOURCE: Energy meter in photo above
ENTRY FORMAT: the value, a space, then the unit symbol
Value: 1156.97 kWh
